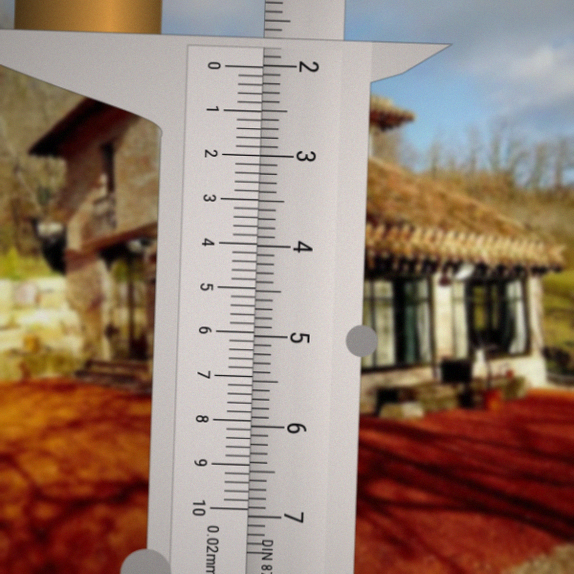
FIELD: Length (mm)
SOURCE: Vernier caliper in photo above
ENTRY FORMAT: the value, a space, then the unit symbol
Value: 20.2 mm
